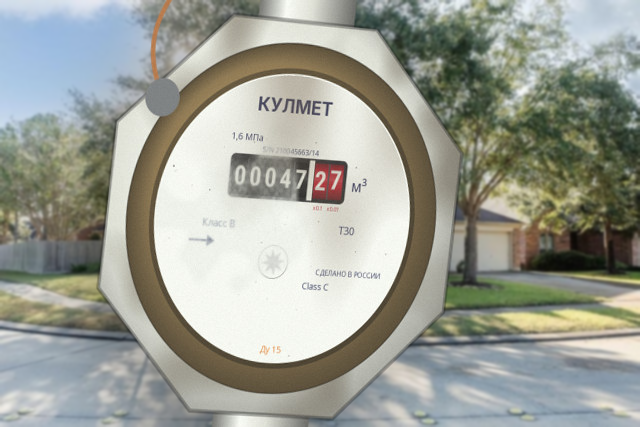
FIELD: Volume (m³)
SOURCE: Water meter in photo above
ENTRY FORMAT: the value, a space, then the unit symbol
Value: 47.27 m³
